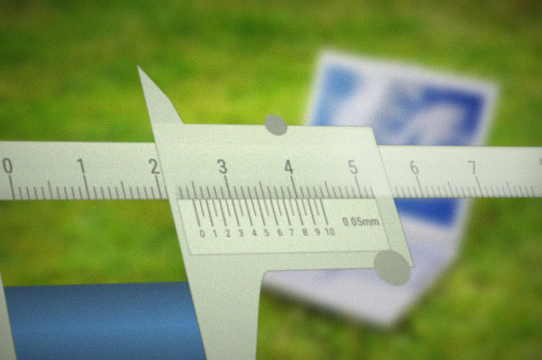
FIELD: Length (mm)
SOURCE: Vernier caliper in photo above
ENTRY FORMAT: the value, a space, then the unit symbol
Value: 24.5 mm
